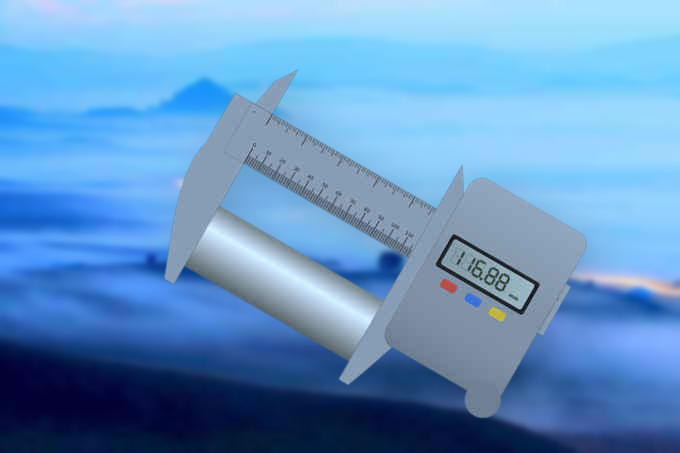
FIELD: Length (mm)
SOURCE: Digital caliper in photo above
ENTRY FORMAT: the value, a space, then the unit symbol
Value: 116.88 mm
